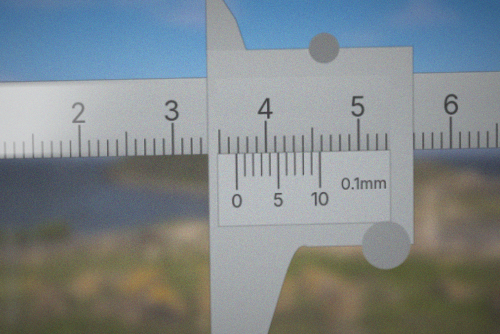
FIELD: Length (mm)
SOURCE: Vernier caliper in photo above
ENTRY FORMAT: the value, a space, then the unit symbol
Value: 36.8 mm
